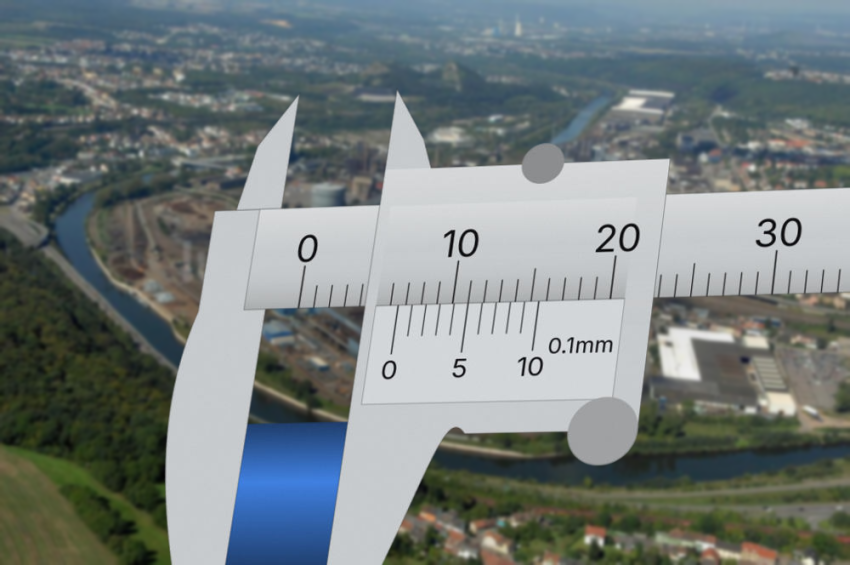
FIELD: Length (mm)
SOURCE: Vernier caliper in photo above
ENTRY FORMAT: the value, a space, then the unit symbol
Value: 6.5 mm
